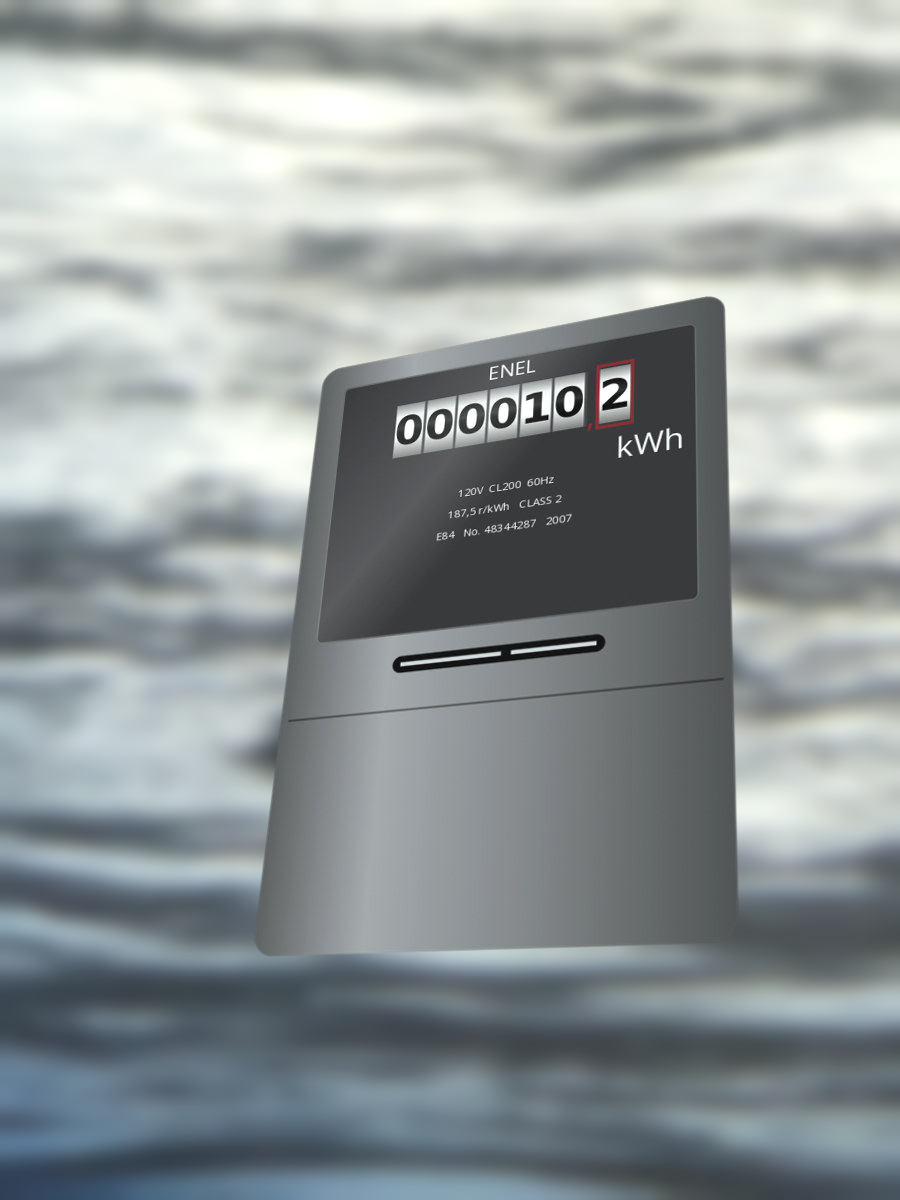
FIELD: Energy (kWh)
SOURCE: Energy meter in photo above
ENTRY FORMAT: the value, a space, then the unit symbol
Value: 10.2 kWh
